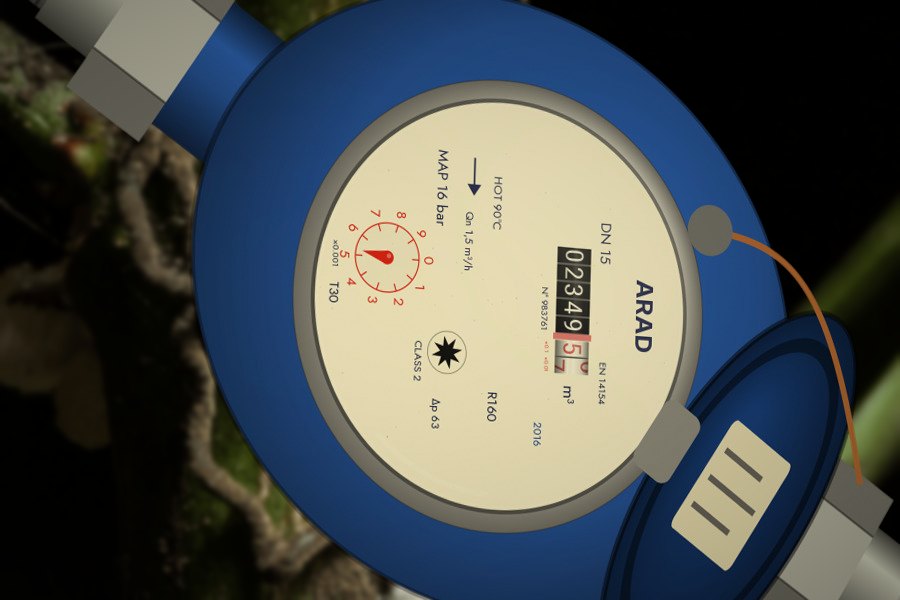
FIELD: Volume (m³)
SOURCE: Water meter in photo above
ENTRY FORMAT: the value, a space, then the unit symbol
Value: 2349.565 m³
